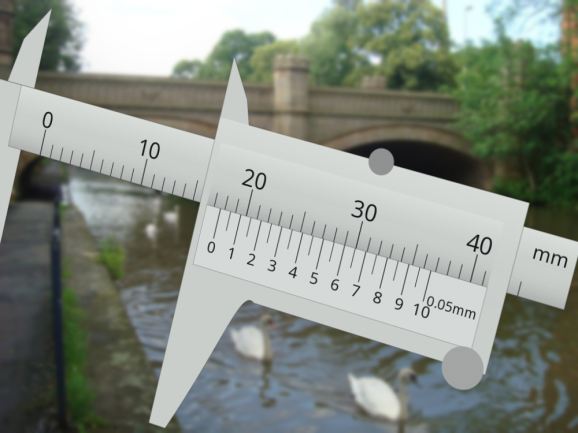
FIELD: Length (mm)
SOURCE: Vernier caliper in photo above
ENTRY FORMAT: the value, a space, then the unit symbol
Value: 17.6 mm
